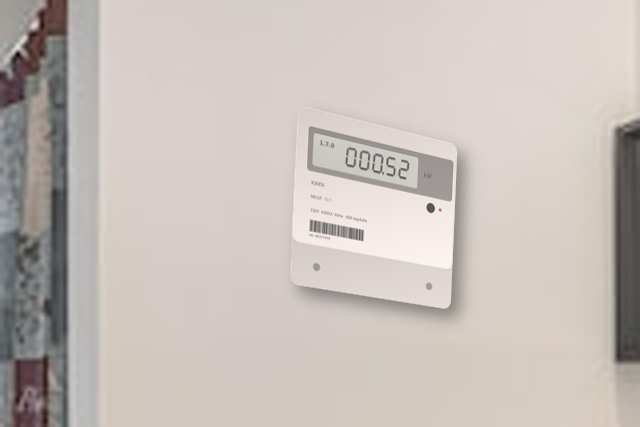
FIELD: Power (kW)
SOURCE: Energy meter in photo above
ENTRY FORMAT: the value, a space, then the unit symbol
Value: 0.52 kW
